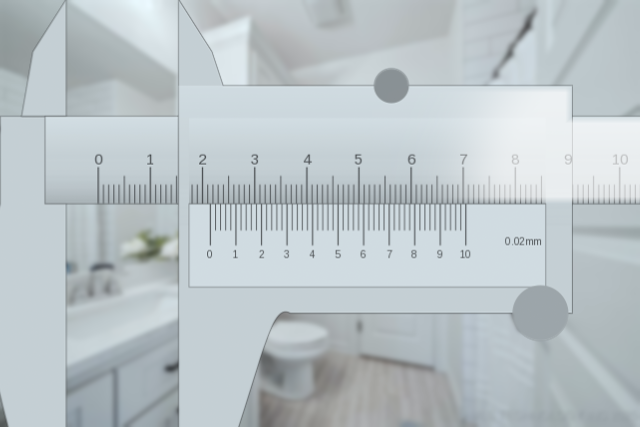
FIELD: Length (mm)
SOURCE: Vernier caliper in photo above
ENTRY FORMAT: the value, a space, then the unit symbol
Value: 21.5 mm
